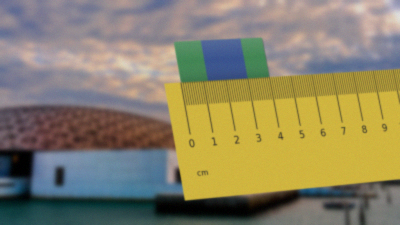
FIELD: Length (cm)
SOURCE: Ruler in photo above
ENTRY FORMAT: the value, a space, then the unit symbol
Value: 4 cm
